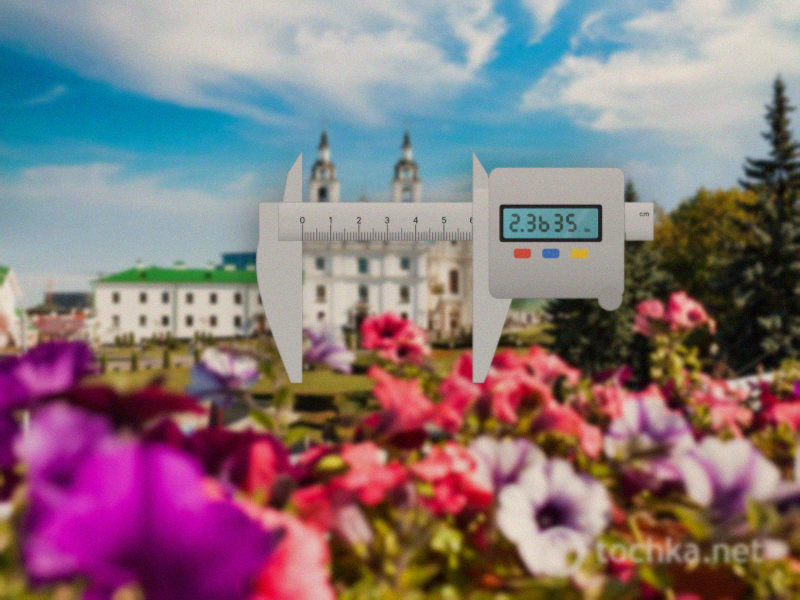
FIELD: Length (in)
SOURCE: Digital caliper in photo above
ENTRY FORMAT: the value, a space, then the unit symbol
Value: 2.3635 in
